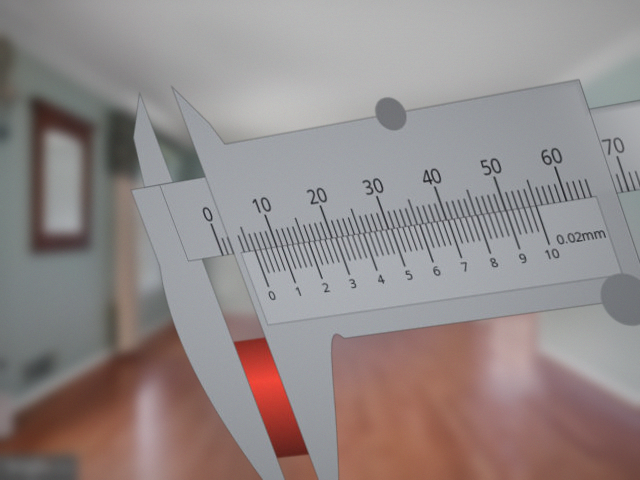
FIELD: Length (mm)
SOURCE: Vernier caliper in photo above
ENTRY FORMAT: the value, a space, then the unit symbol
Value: 6.0 mm
